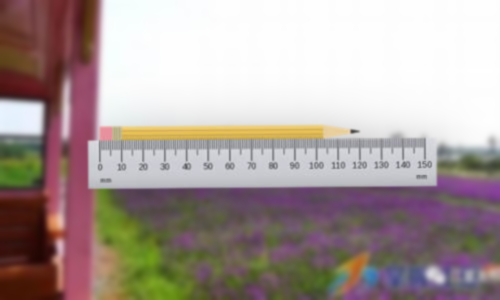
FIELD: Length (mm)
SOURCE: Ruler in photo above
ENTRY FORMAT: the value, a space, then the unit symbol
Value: 120 mm
